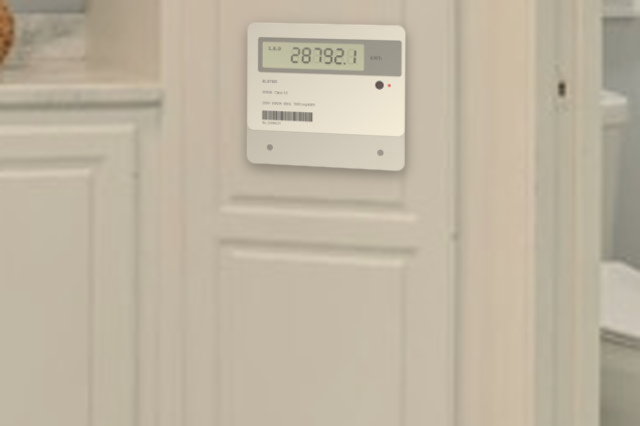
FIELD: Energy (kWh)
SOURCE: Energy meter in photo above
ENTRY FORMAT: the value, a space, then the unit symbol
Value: 28792.1 kWh
